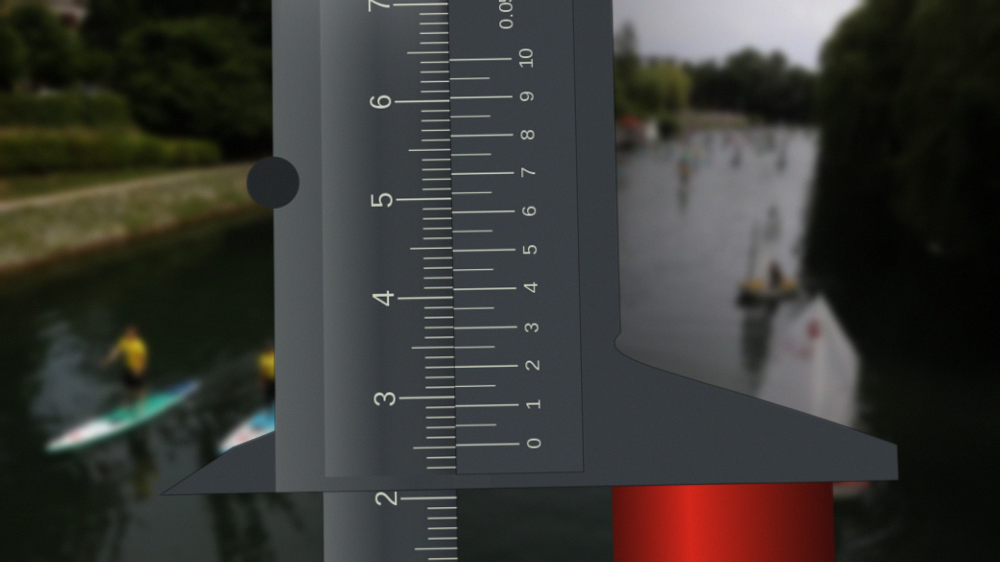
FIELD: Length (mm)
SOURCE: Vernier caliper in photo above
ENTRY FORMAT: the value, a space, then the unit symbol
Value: 25.2 mm
